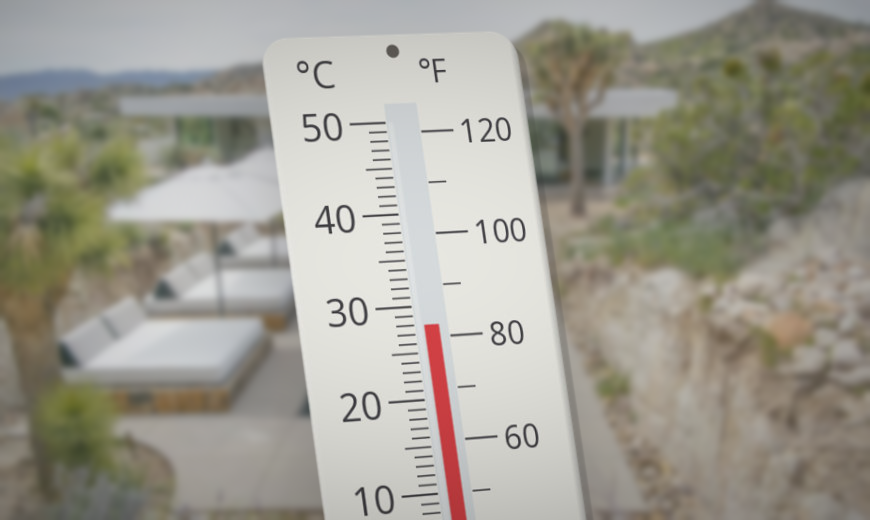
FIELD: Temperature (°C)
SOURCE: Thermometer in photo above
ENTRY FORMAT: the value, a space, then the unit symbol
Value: 28 °C
